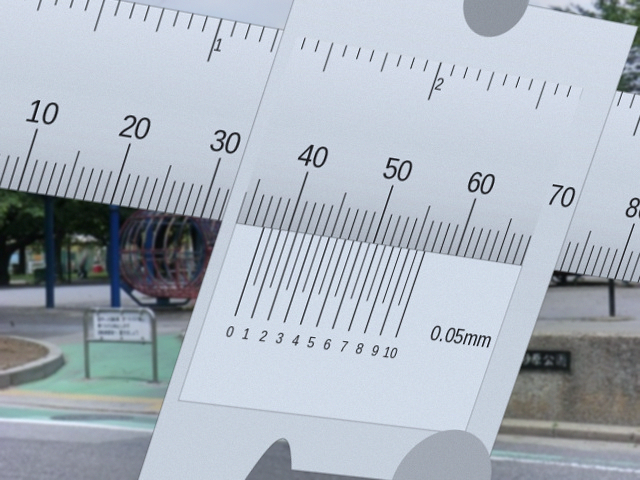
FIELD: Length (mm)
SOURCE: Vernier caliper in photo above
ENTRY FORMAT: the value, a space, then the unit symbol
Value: 37.2 mm
